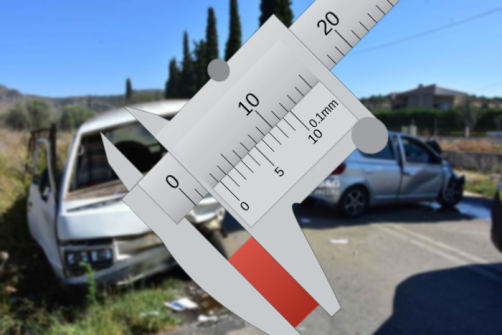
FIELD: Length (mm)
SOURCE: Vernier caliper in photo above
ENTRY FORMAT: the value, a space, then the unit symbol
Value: 3.2 mm
